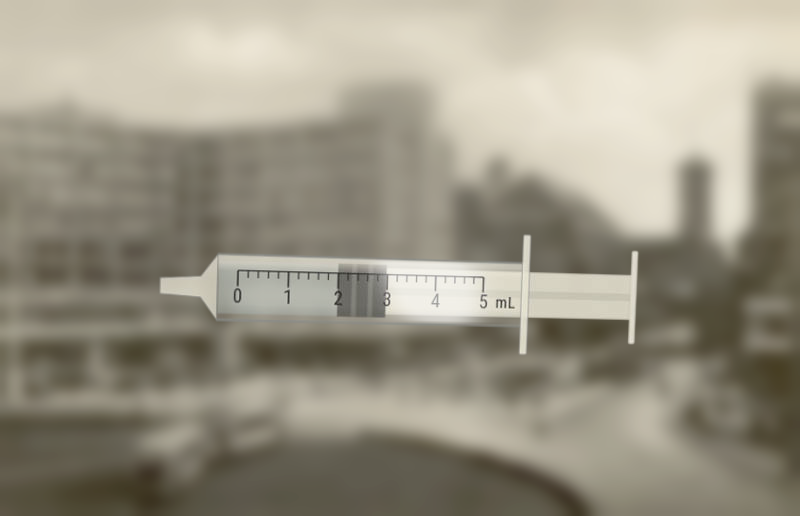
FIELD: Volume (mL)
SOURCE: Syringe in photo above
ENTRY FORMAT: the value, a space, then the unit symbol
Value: 2 mL
